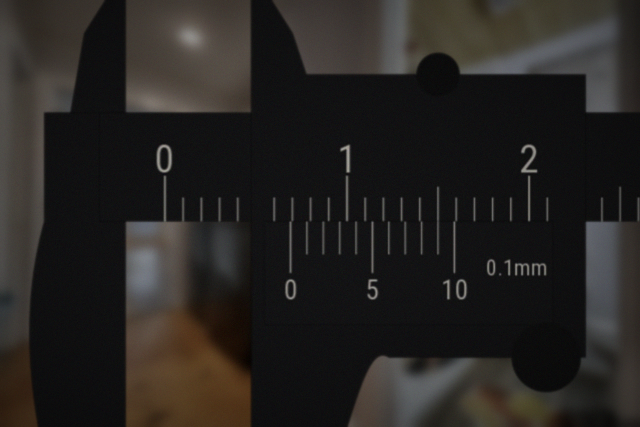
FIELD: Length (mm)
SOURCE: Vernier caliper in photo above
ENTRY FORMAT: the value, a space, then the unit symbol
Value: 6.9 mm
